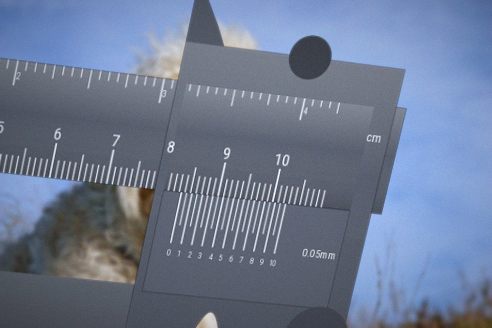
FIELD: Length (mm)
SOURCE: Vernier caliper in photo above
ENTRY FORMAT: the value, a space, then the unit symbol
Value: 83.4 mm
